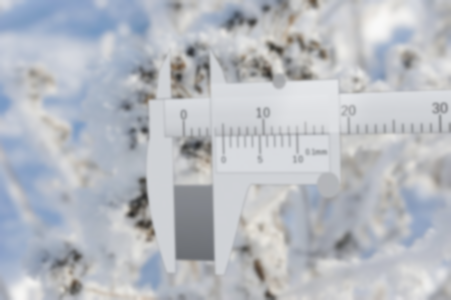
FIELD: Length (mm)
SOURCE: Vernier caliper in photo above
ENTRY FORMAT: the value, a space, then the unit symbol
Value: 5.0 mm
